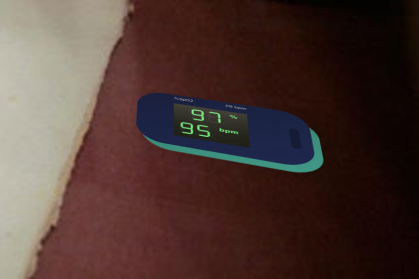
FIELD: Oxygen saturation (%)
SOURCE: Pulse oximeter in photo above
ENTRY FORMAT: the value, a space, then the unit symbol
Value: 97 %
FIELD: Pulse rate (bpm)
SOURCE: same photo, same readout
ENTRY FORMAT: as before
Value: 95 bpm
